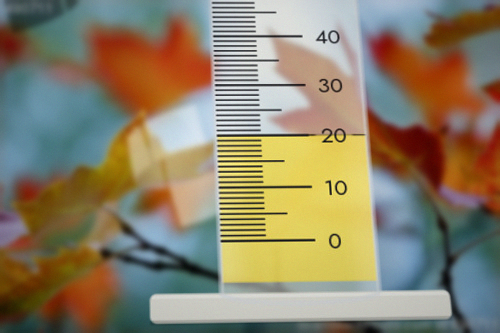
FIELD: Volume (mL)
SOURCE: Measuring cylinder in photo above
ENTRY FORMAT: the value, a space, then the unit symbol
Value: 20 mL
